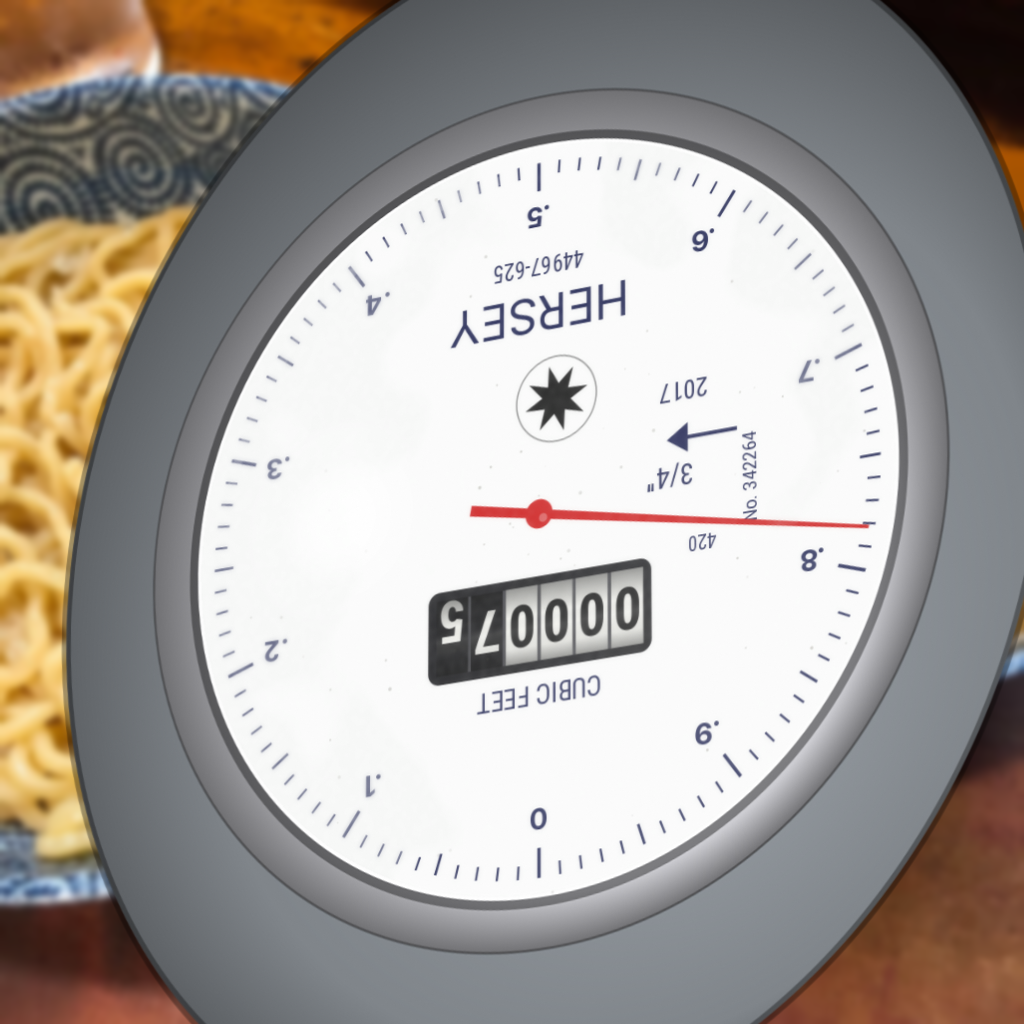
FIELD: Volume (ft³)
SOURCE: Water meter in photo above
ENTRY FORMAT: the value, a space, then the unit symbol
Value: 74.78 ft³
